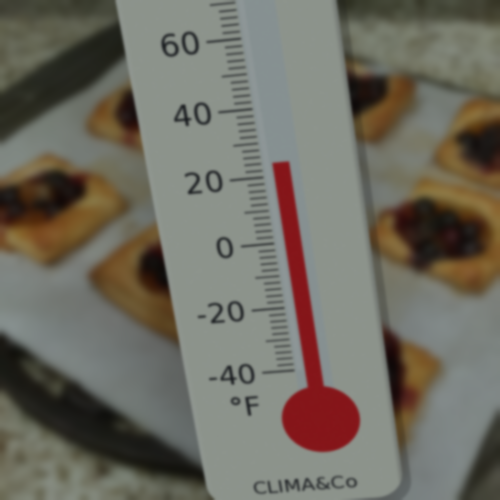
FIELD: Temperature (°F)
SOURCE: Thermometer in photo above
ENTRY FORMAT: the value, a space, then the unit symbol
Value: 24 °F
